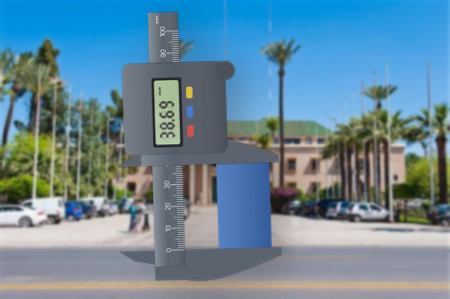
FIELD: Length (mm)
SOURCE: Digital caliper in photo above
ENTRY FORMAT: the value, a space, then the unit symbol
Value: 38.69 mm
